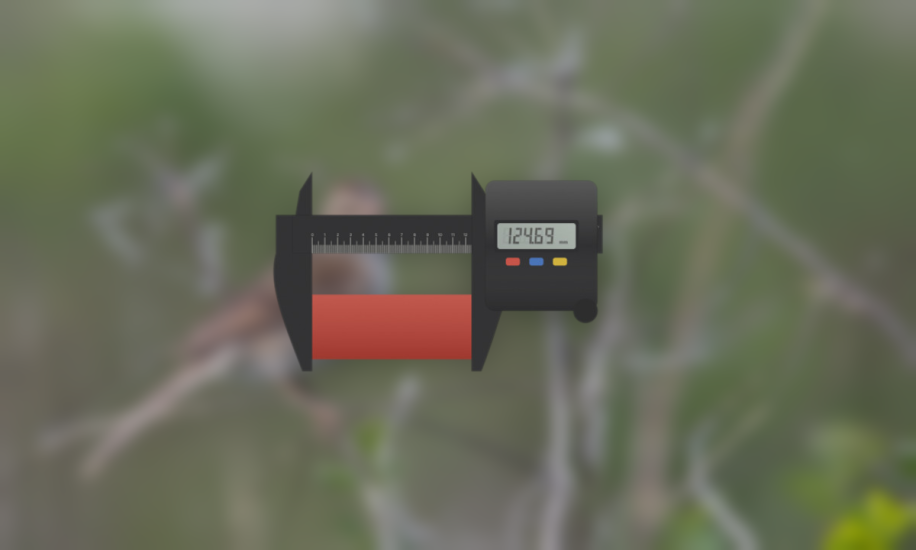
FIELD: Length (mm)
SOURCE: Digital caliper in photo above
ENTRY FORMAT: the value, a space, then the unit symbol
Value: 124.69 mm
